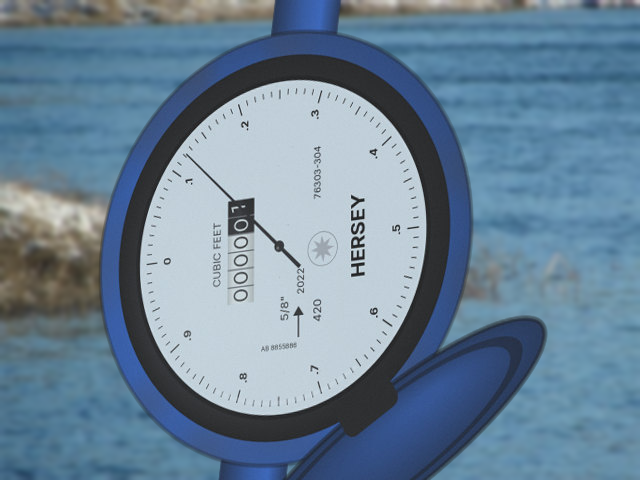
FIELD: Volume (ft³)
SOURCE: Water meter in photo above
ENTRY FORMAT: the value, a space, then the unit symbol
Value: 1.12 ft³
